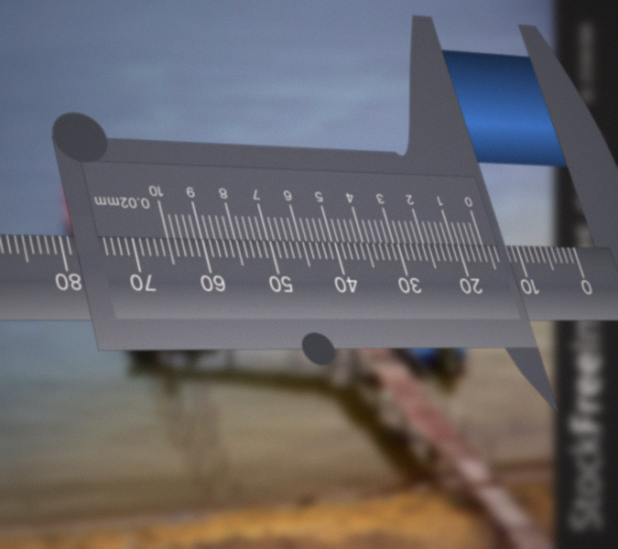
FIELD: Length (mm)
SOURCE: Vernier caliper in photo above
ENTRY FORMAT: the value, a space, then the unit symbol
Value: 16.0 mm
